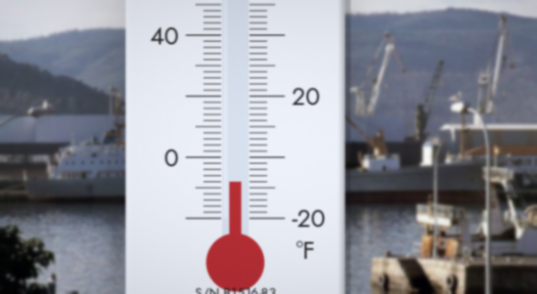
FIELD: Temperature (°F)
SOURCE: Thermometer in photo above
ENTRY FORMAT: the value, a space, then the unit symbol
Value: -8 °F
